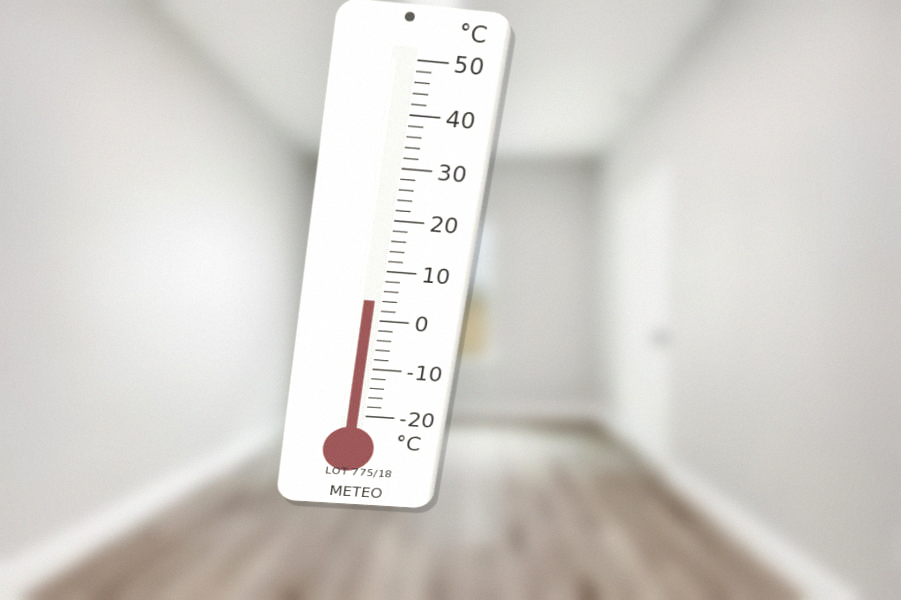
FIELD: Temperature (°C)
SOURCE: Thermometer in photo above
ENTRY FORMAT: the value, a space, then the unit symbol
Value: 4 °C
